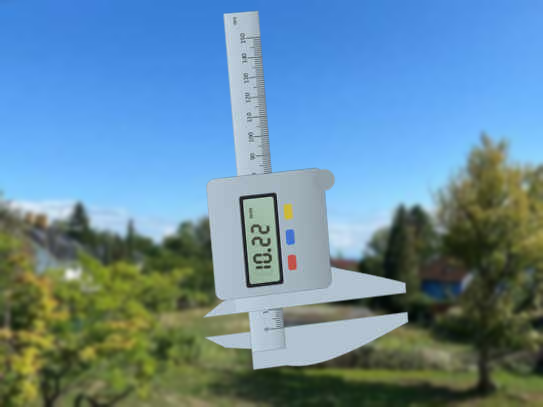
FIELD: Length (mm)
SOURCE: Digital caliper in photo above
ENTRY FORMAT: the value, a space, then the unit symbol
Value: 10.22 mm
